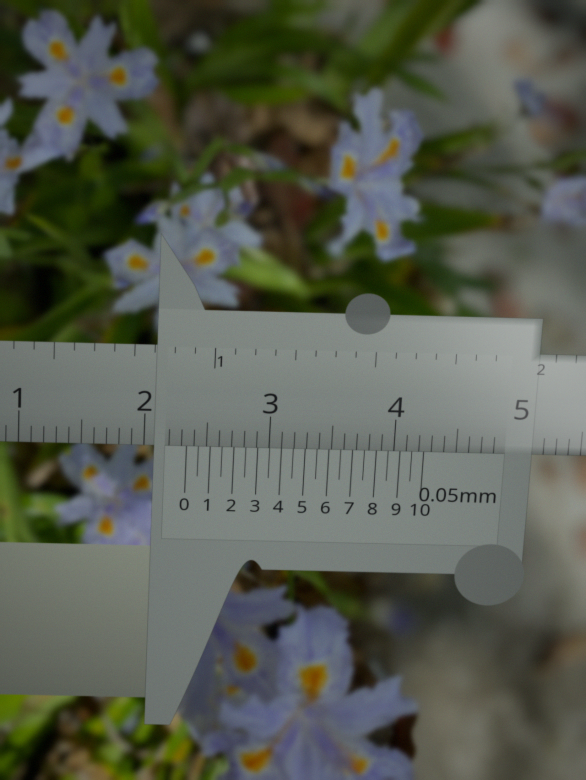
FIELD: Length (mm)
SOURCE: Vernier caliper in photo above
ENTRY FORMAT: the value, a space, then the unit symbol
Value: 23.4 mm
